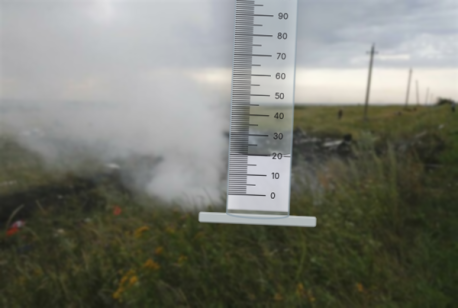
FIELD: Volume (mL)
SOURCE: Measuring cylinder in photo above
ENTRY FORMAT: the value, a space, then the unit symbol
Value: 20 mL
